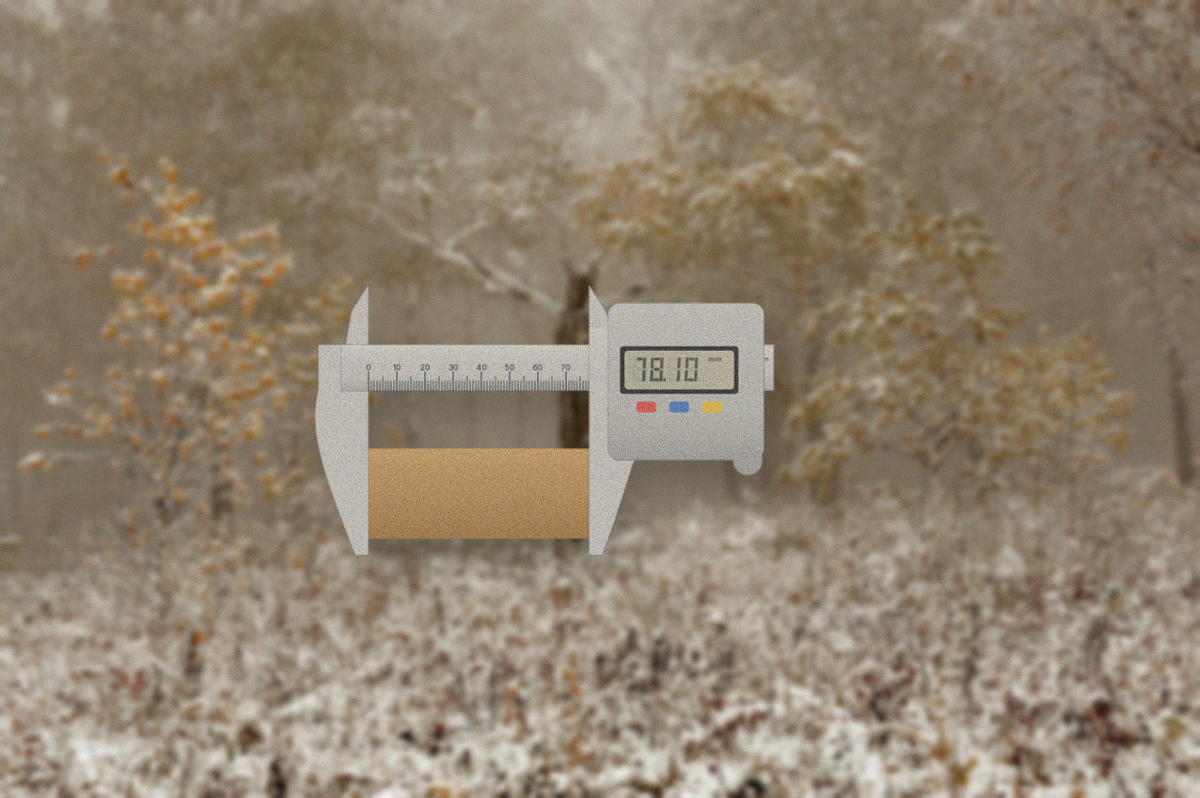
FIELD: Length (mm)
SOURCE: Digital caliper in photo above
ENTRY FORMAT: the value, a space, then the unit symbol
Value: 78.10 mm
